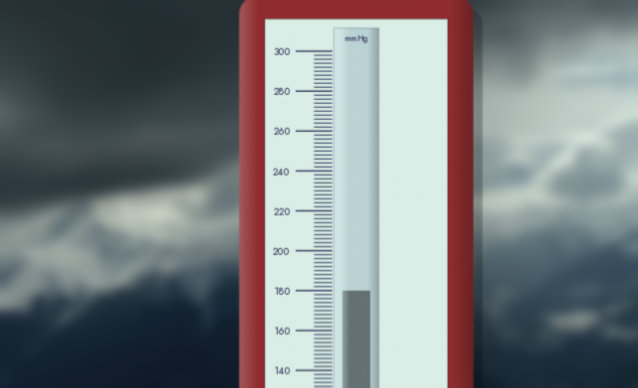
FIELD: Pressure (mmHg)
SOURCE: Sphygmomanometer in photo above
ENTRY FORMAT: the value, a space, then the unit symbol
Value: 180 mmHg
